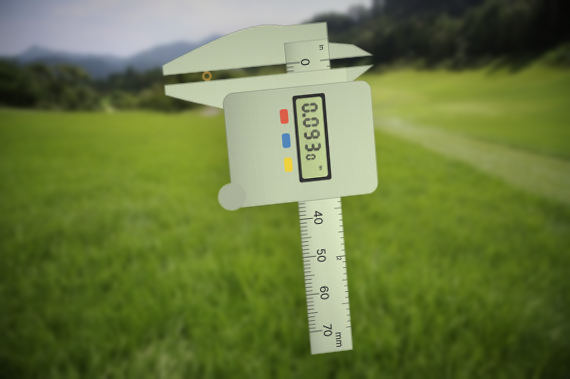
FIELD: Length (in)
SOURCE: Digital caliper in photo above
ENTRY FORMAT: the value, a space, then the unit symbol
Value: 0.0930 in
